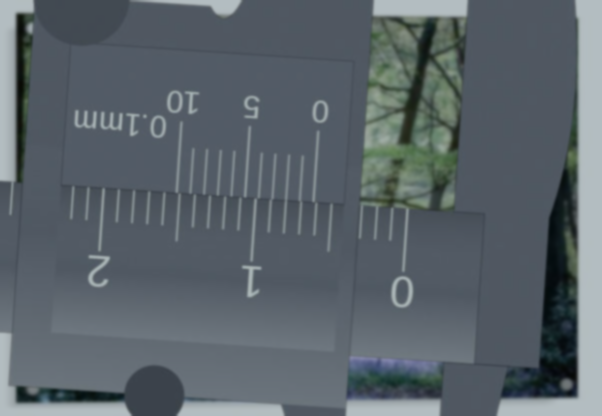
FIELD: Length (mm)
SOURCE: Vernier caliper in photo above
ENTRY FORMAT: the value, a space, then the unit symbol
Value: 6.2 mm
